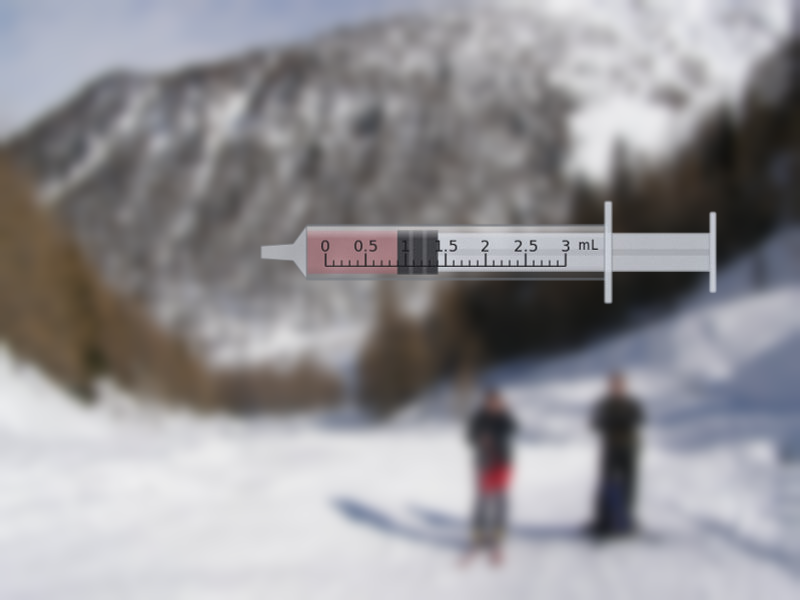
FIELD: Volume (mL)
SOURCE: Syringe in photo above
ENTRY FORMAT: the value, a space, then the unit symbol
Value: 0.9 mL
